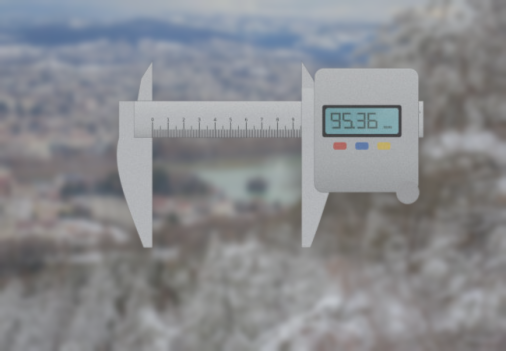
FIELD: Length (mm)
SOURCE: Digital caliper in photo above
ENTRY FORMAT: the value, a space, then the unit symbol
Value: 95.36 mm
